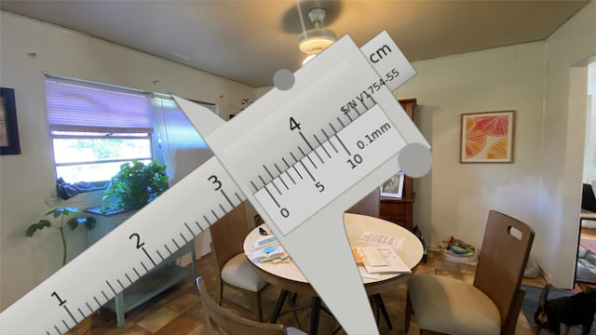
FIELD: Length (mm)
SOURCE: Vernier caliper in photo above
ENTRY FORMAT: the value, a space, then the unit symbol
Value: 33.8 mm
